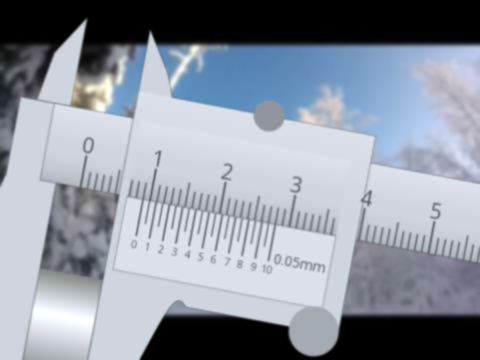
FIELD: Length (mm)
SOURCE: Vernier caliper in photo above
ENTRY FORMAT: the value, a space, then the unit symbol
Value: 9.0 mm
